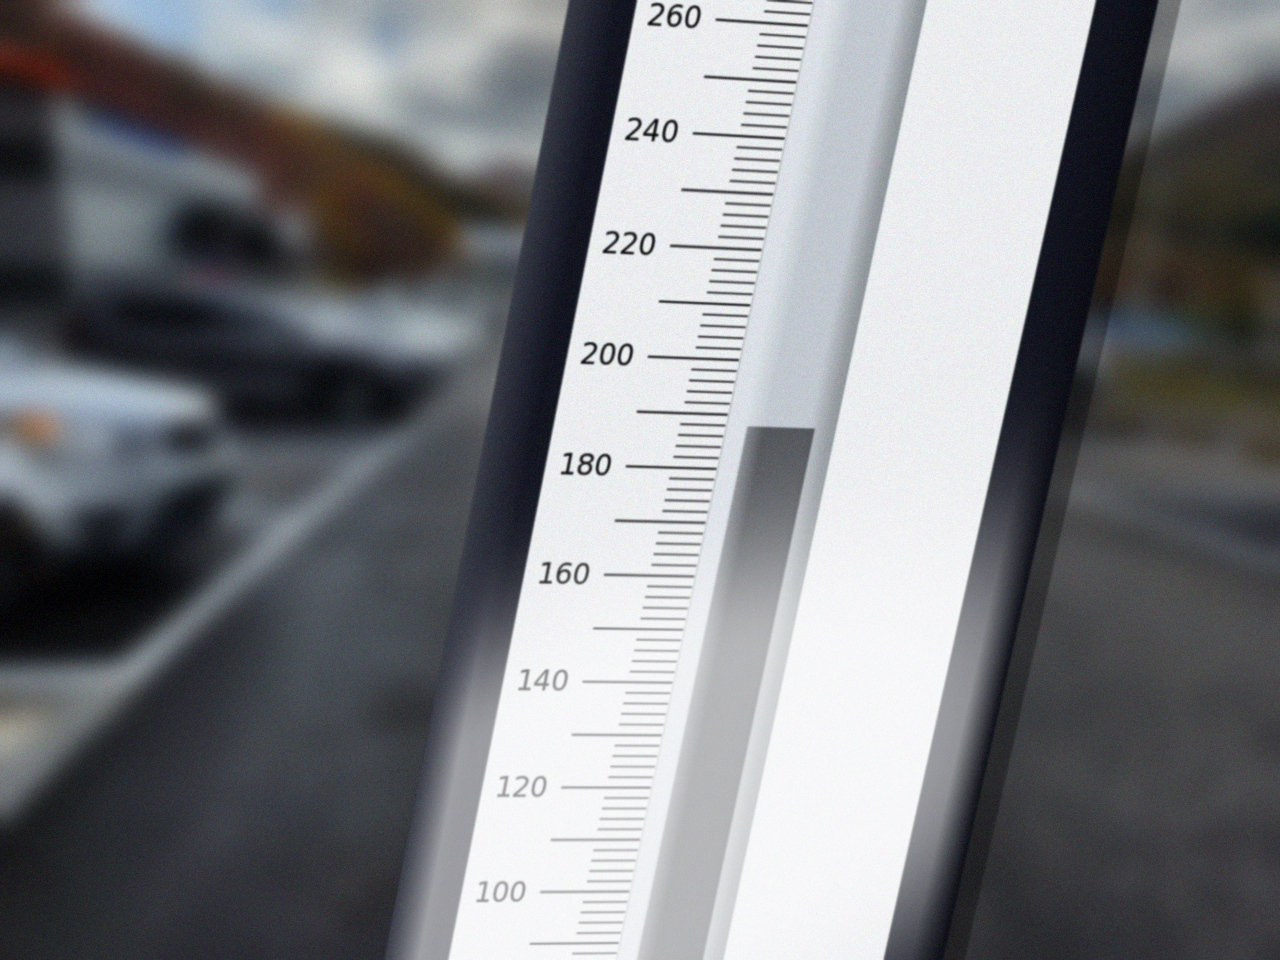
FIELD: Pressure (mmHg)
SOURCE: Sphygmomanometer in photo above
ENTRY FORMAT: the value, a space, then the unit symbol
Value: 188 mmHg
